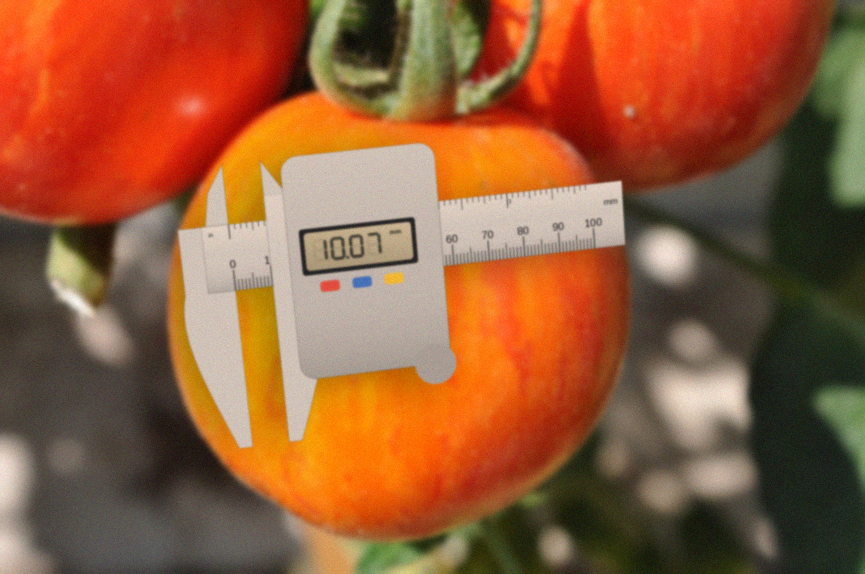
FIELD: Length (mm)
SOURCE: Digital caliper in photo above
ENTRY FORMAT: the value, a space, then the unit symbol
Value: 10.07 mm
